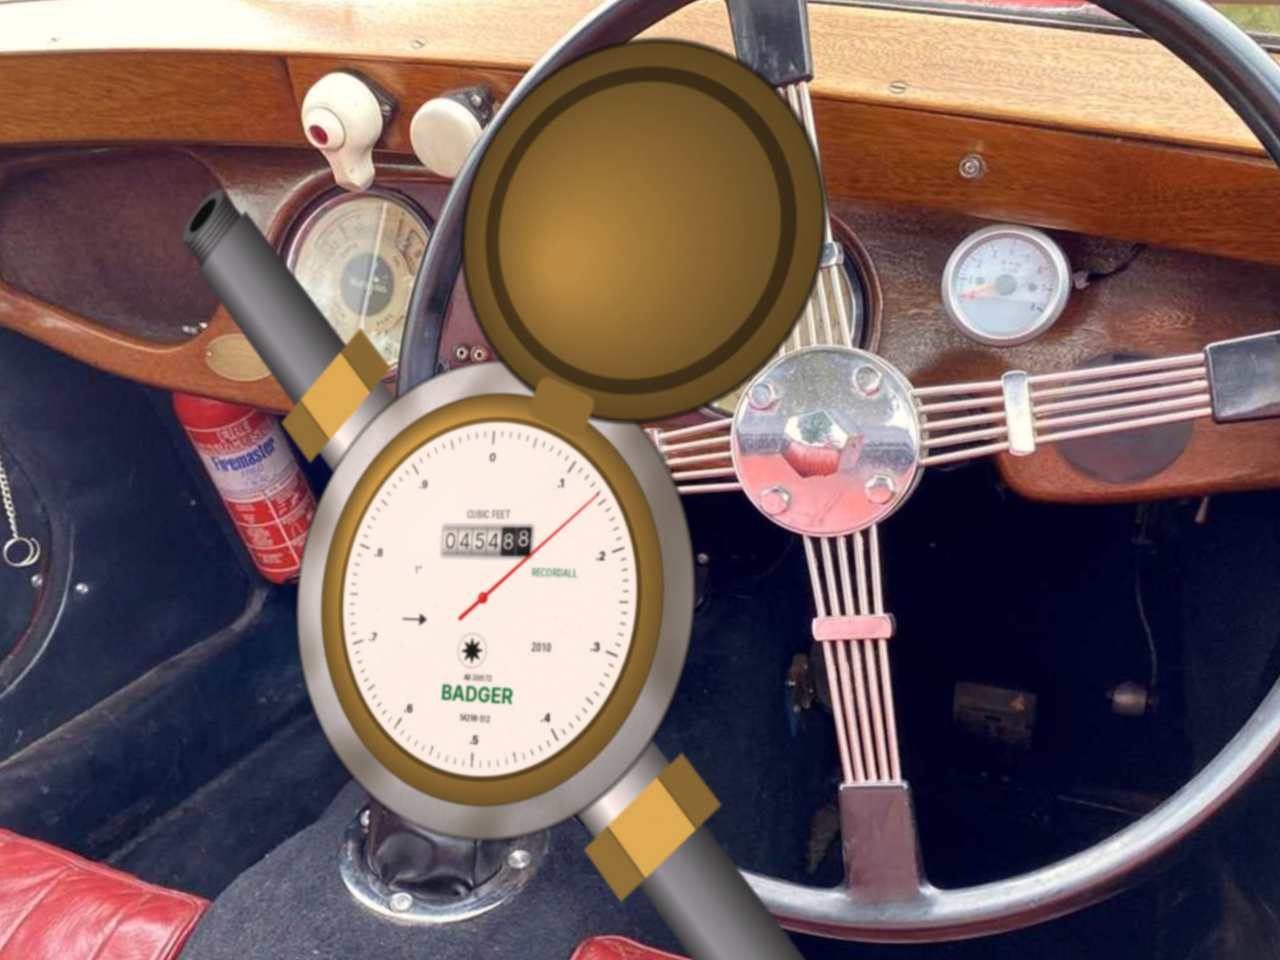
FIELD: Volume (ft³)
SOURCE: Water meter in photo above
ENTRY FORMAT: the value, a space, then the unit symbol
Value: 45488.14 ft³
